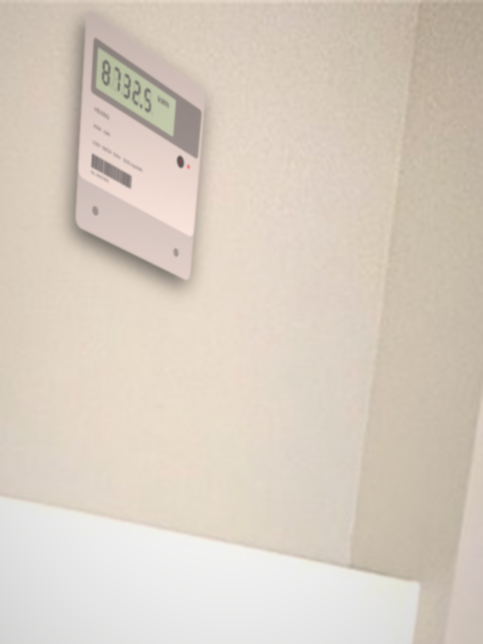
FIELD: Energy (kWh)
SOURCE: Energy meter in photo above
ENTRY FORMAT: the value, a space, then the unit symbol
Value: 8732.5 kWh
